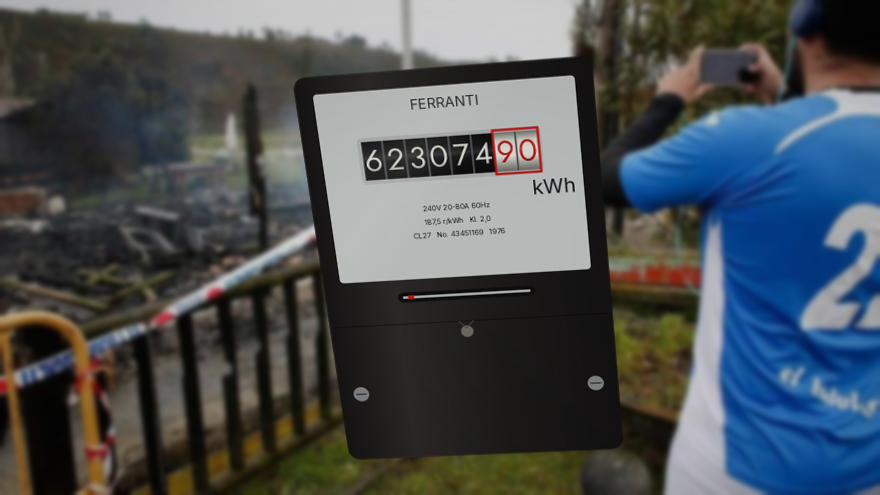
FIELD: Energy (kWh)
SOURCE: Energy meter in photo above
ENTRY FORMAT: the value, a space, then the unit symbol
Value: 623074.90 kWh
